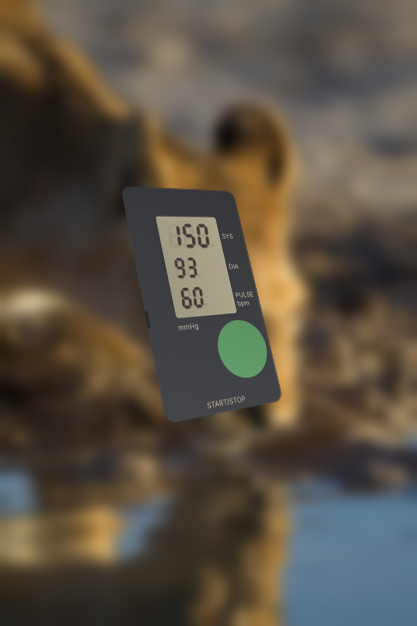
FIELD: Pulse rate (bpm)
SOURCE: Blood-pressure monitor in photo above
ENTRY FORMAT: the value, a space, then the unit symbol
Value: 60 bpm
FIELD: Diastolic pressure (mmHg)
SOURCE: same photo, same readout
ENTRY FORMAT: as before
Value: 93 mmHg
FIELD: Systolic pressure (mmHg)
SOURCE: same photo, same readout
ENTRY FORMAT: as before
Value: 150 mmHg
